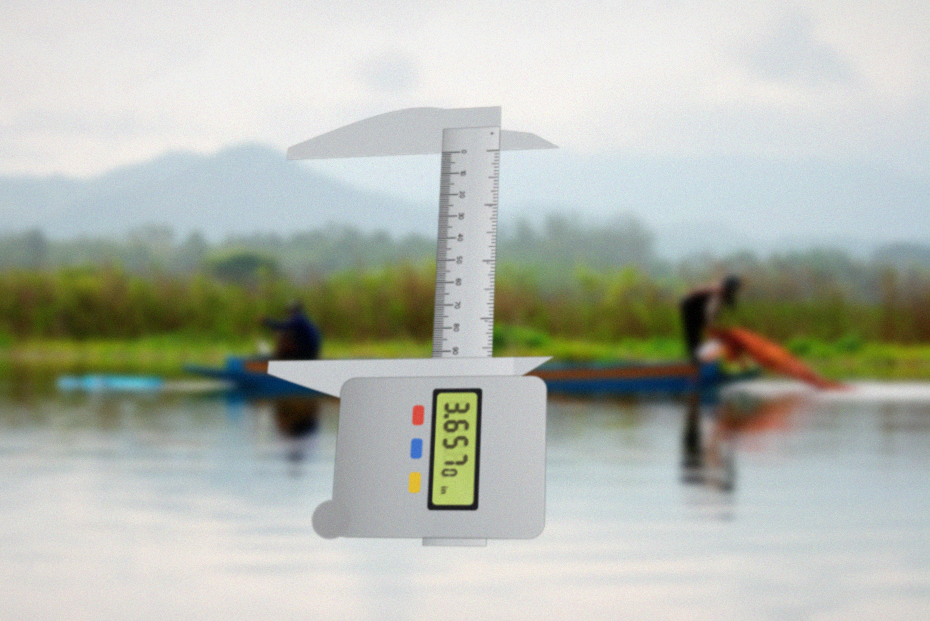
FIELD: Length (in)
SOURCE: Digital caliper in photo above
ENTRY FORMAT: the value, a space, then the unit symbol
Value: 3.6570 in
